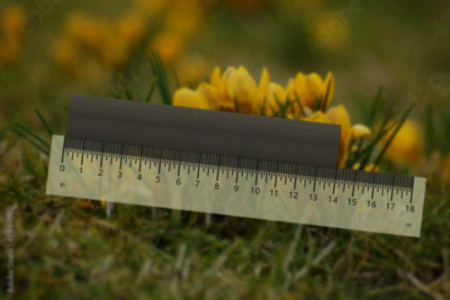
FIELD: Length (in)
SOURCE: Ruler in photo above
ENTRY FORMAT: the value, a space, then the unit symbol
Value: 14 in
